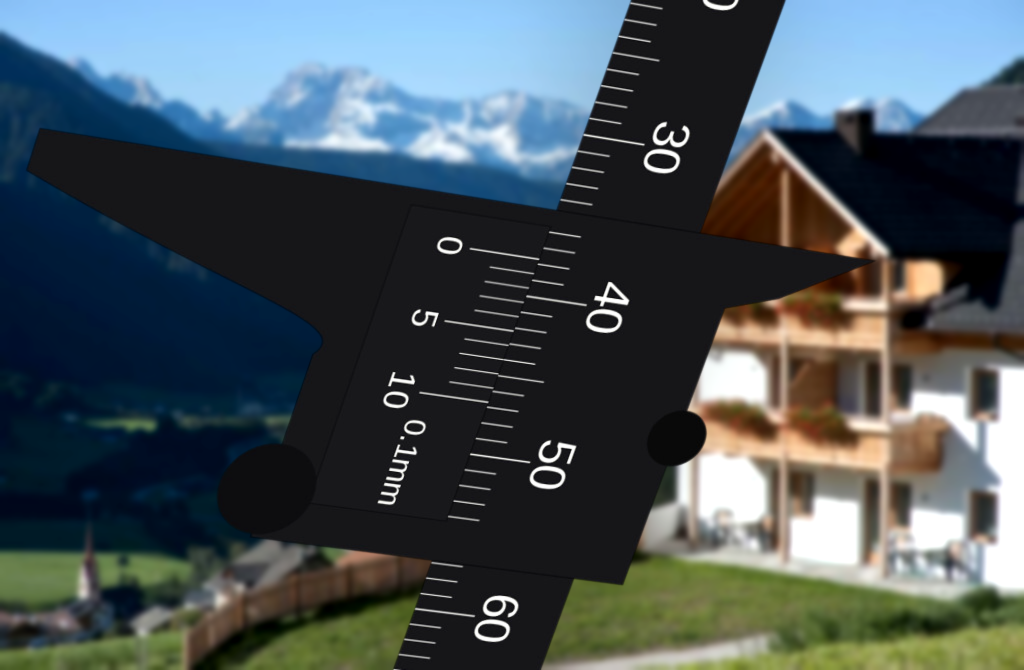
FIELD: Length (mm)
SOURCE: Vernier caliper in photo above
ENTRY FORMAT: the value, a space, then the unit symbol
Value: 37.7 mm
